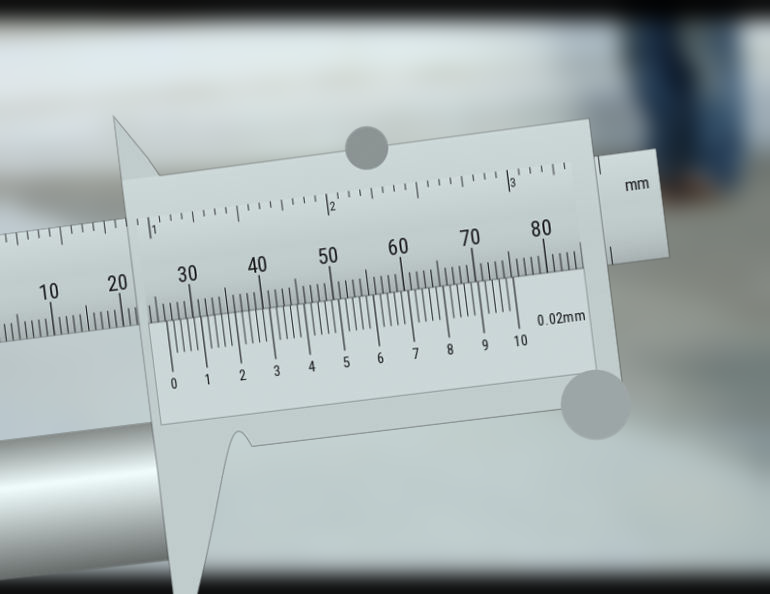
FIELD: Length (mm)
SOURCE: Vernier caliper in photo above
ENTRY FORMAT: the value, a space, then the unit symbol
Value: 26.2 mm
